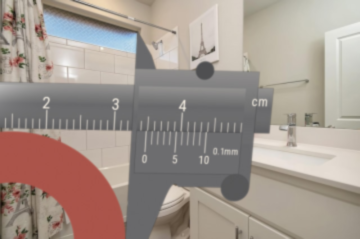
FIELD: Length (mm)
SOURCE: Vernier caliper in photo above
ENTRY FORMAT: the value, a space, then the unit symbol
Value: 34.8 mm
